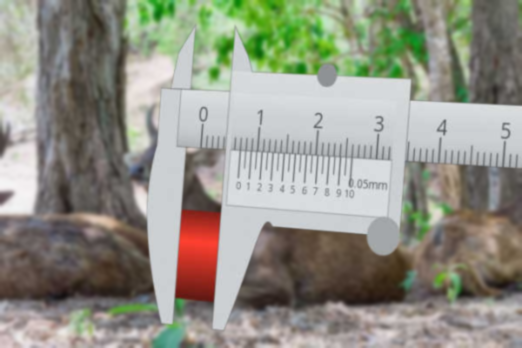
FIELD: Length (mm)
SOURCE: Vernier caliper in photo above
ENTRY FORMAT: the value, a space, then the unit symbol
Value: 7.0 mm
